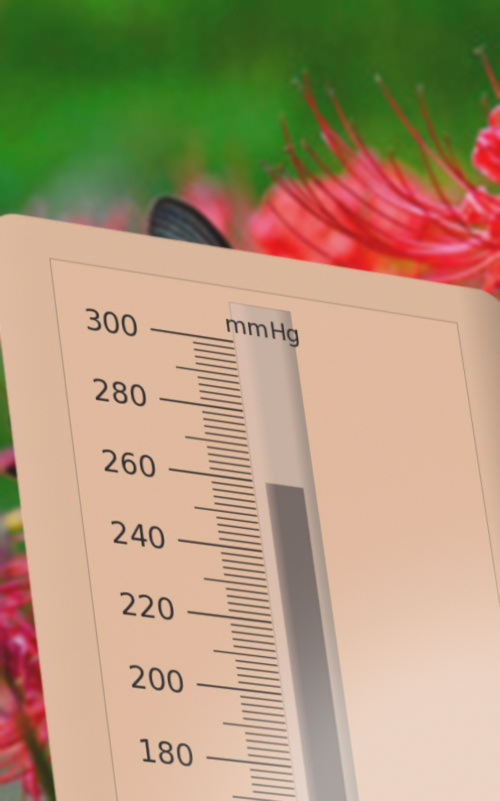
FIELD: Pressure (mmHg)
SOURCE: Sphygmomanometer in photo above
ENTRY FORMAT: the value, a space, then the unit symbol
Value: 260 mmHg
